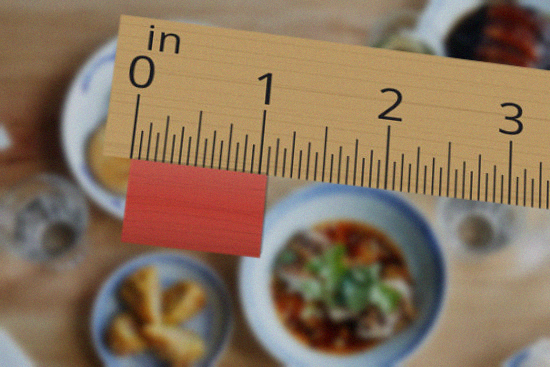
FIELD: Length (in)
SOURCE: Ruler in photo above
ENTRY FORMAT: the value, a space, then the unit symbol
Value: 1.0625 in
